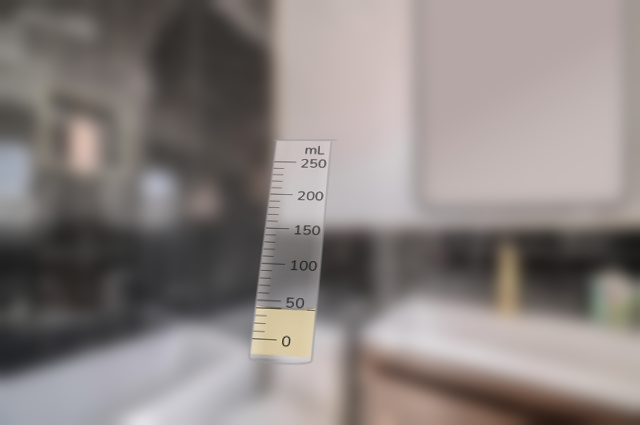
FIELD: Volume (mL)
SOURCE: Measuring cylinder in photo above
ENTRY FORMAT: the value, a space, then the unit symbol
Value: 40 mL
